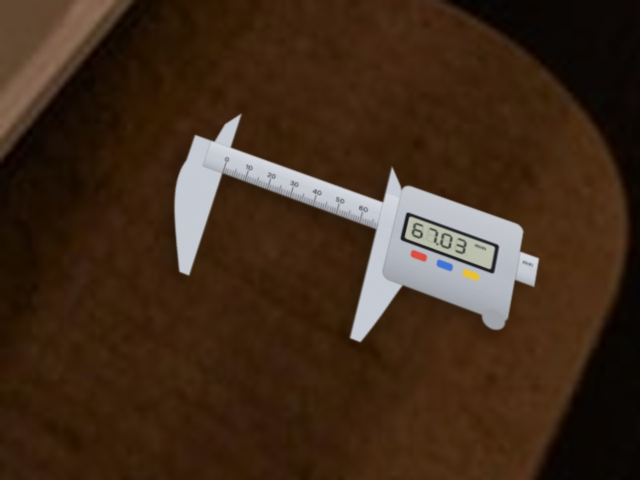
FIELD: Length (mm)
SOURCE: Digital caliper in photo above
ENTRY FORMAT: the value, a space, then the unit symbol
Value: 67.03 mm
